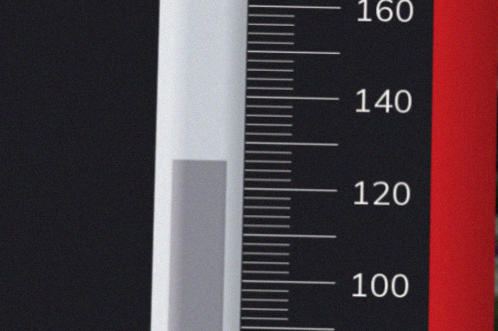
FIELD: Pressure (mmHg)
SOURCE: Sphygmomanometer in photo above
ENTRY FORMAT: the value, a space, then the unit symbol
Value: 126 mmHg
